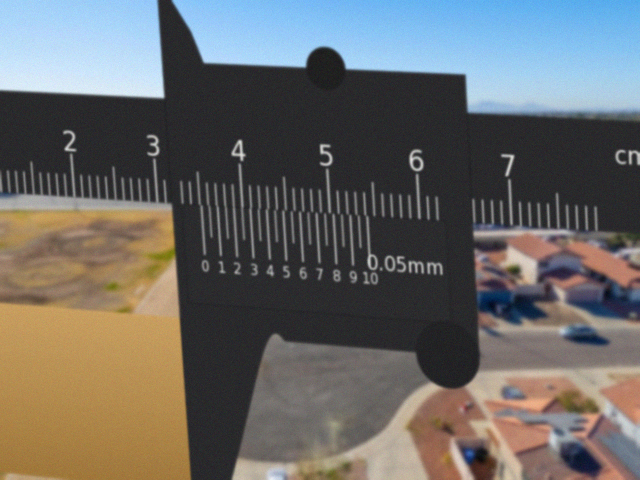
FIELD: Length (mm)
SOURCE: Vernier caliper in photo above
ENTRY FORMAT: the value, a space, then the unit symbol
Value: 35.2 mm
